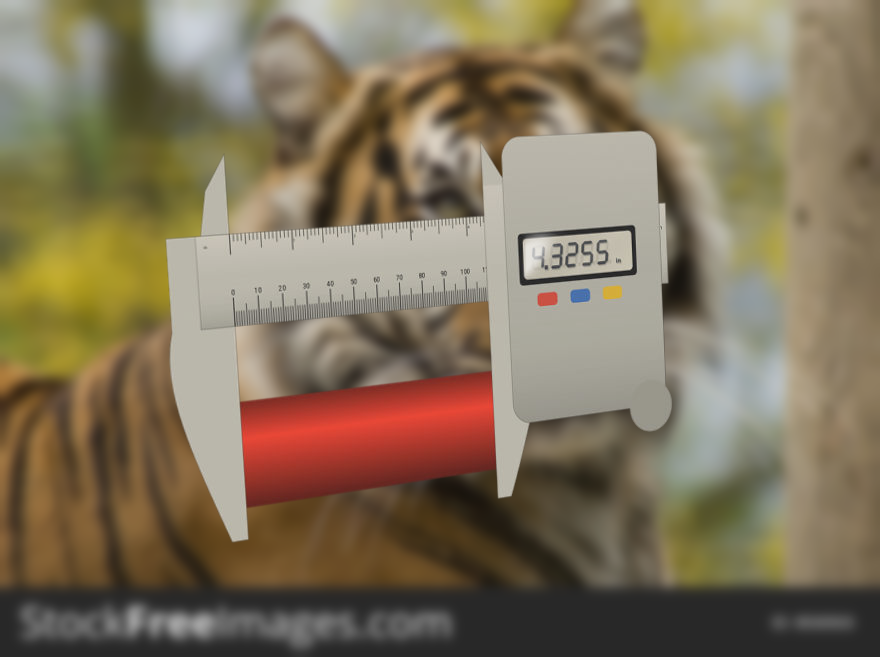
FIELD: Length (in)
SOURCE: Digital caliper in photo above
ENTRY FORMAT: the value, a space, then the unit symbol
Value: 4.3255 in
